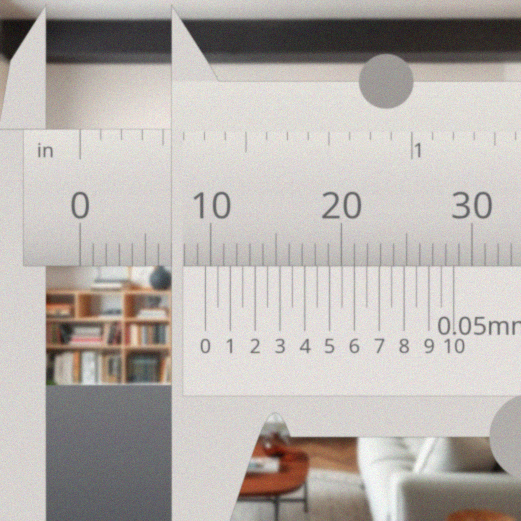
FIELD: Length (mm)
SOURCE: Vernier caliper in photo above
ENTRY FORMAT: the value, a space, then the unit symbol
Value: 9.6 mm
